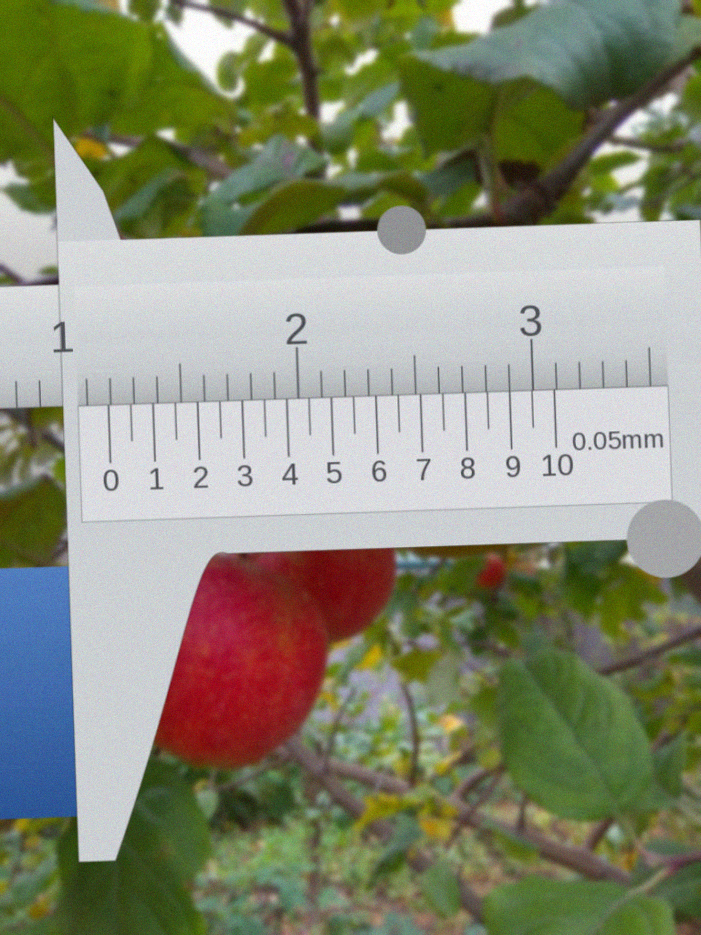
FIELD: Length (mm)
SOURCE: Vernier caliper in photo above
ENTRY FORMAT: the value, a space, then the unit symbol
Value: 11.90 mm
